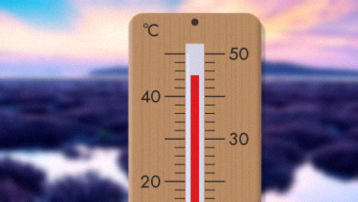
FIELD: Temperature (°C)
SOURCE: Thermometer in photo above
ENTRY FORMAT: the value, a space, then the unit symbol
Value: 45 °C
